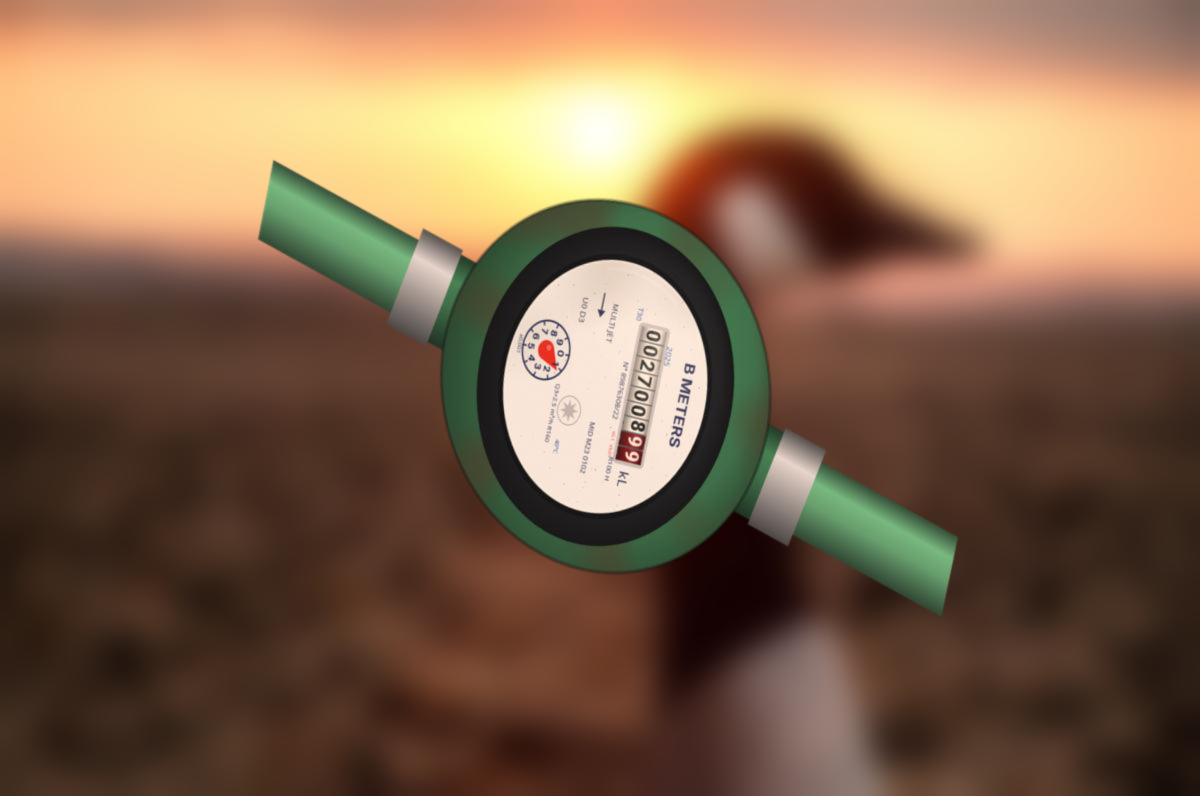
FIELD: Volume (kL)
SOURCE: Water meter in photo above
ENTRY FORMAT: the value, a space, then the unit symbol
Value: 27008.991 kL
